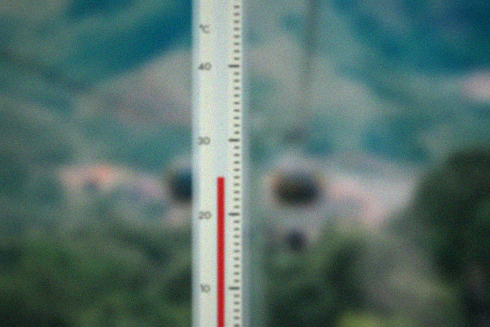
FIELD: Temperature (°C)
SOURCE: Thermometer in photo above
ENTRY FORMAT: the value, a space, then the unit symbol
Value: 25 °C
